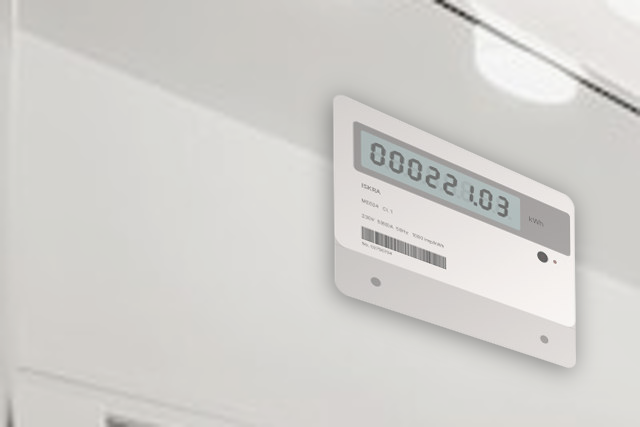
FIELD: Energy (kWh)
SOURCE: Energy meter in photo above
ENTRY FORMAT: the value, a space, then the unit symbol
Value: 221.03 kWh
